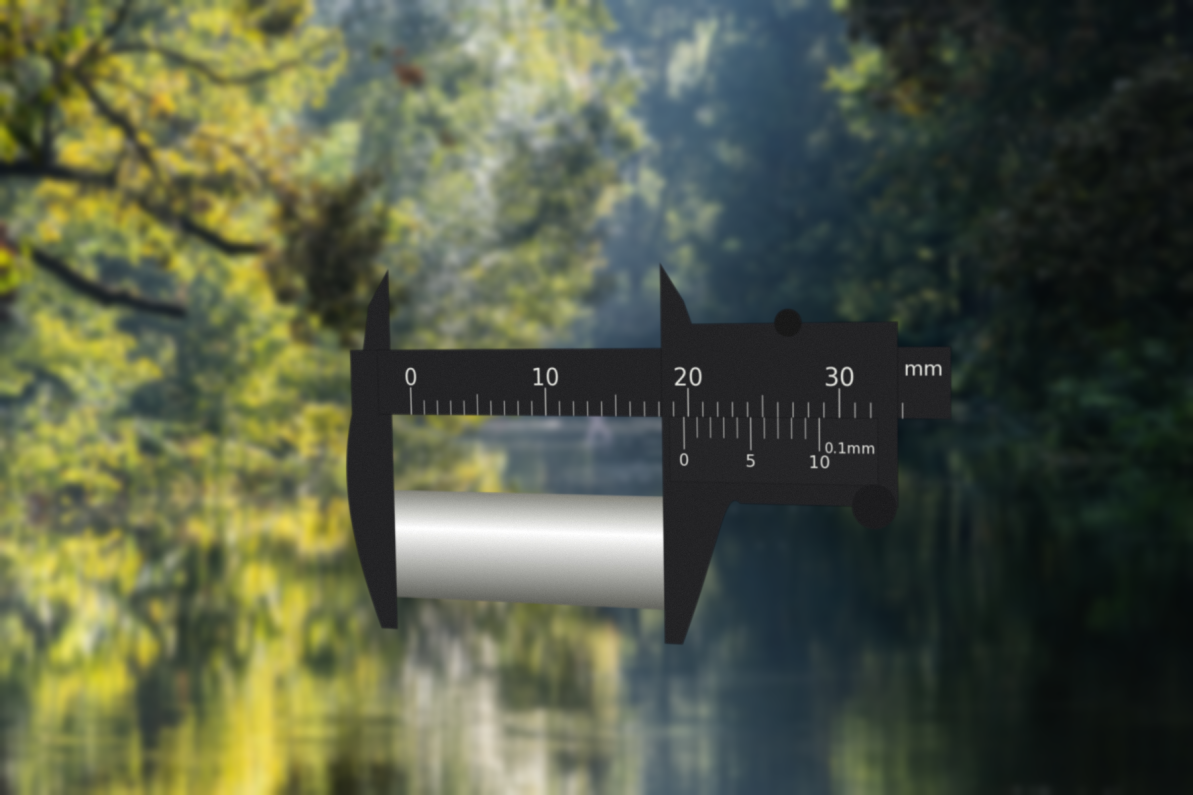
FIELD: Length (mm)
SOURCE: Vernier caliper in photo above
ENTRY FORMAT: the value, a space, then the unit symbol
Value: 19.7 mm
